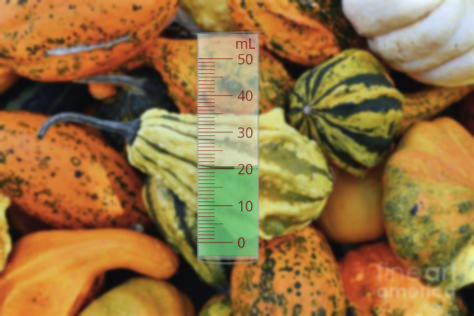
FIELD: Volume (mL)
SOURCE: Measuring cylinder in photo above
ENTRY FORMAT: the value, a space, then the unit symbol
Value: 20 mL
